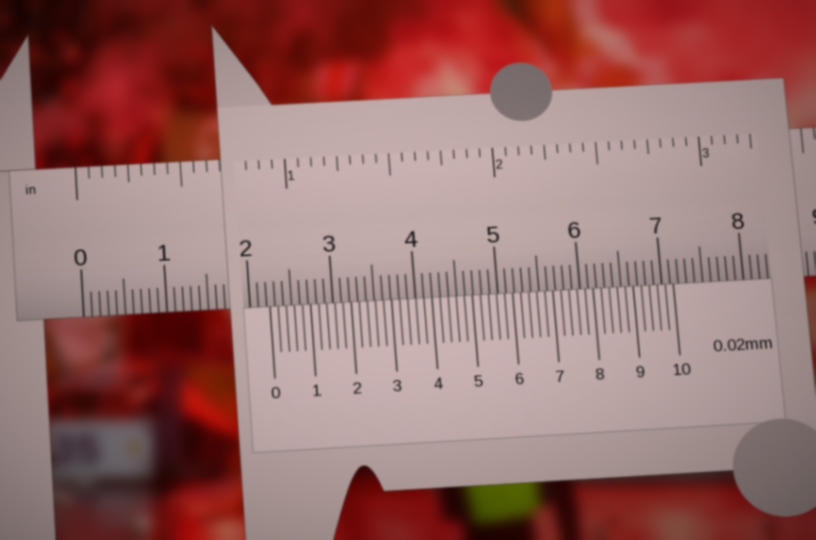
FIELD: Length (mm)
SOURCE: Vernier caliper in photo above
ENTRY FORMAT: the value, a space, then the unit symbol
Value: 22.4 mm
